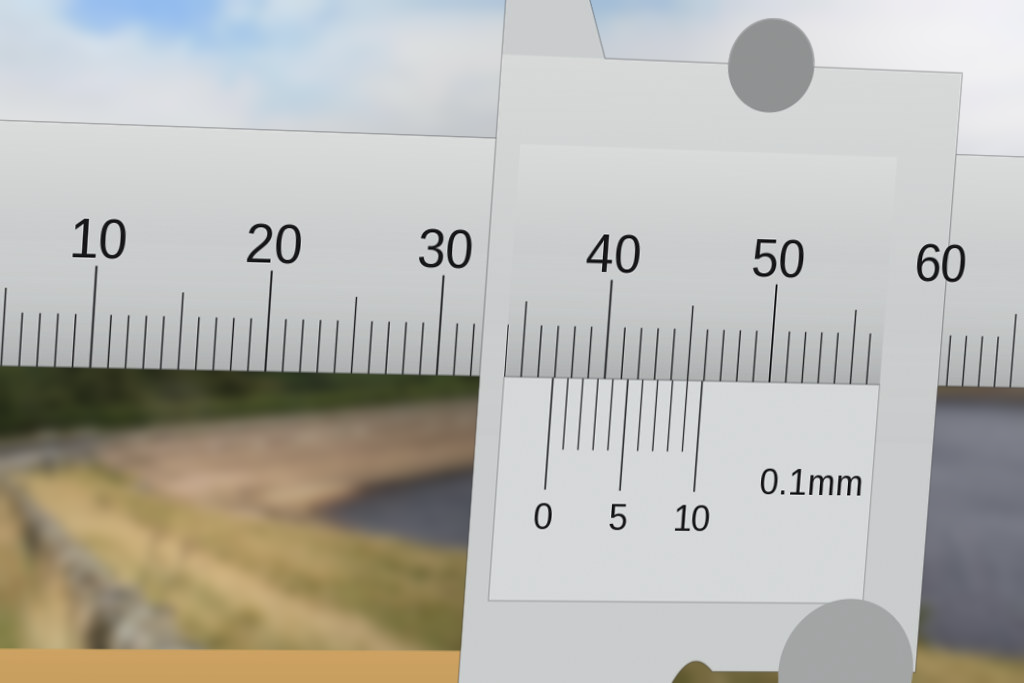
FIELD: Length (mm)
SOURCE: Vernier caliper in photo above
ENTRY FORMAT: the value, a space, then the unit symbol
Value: 36.9 mm
